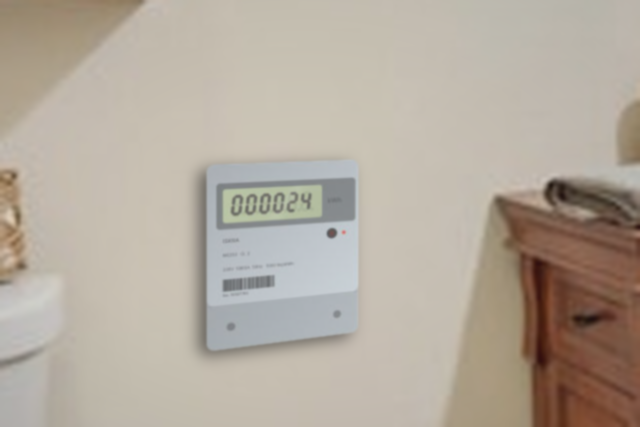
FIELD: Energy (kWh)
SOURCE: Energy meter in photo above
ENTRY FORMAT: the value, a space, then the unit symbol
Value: 24 kWh
